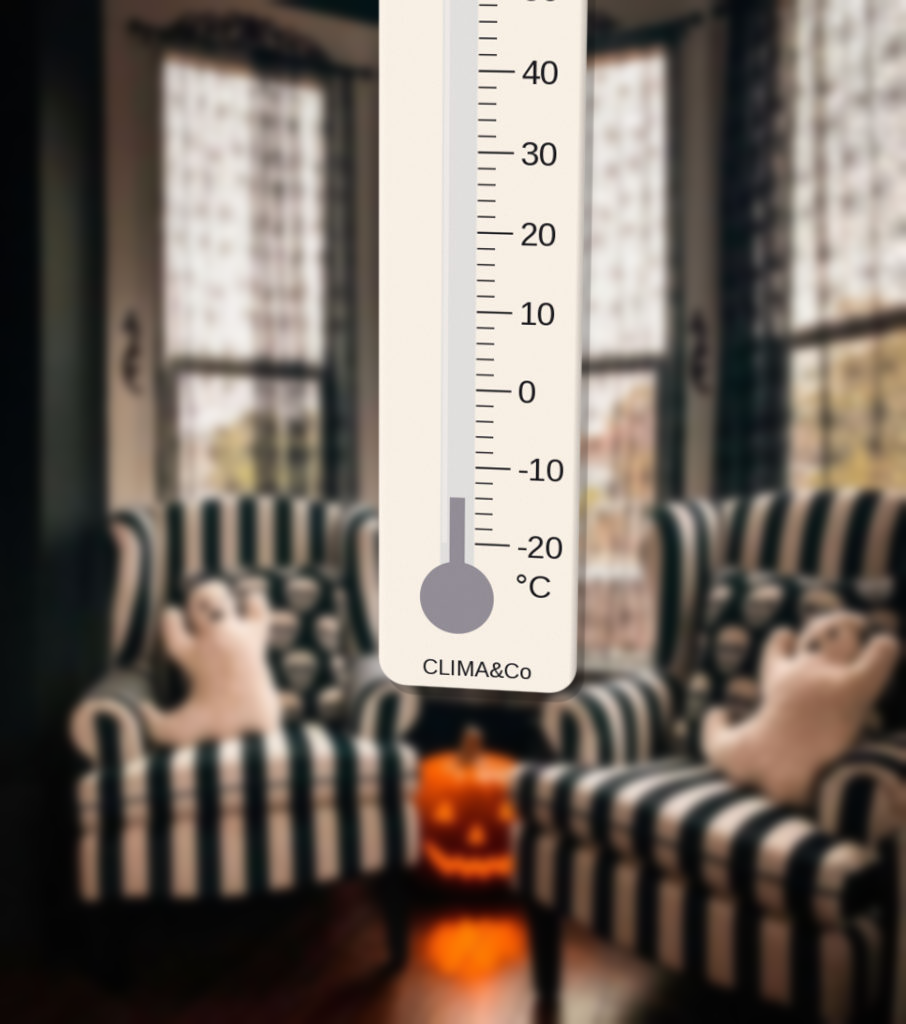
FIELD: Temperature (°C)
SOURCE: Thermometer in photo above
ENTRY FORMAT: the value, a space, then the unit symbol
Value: -14 °C
